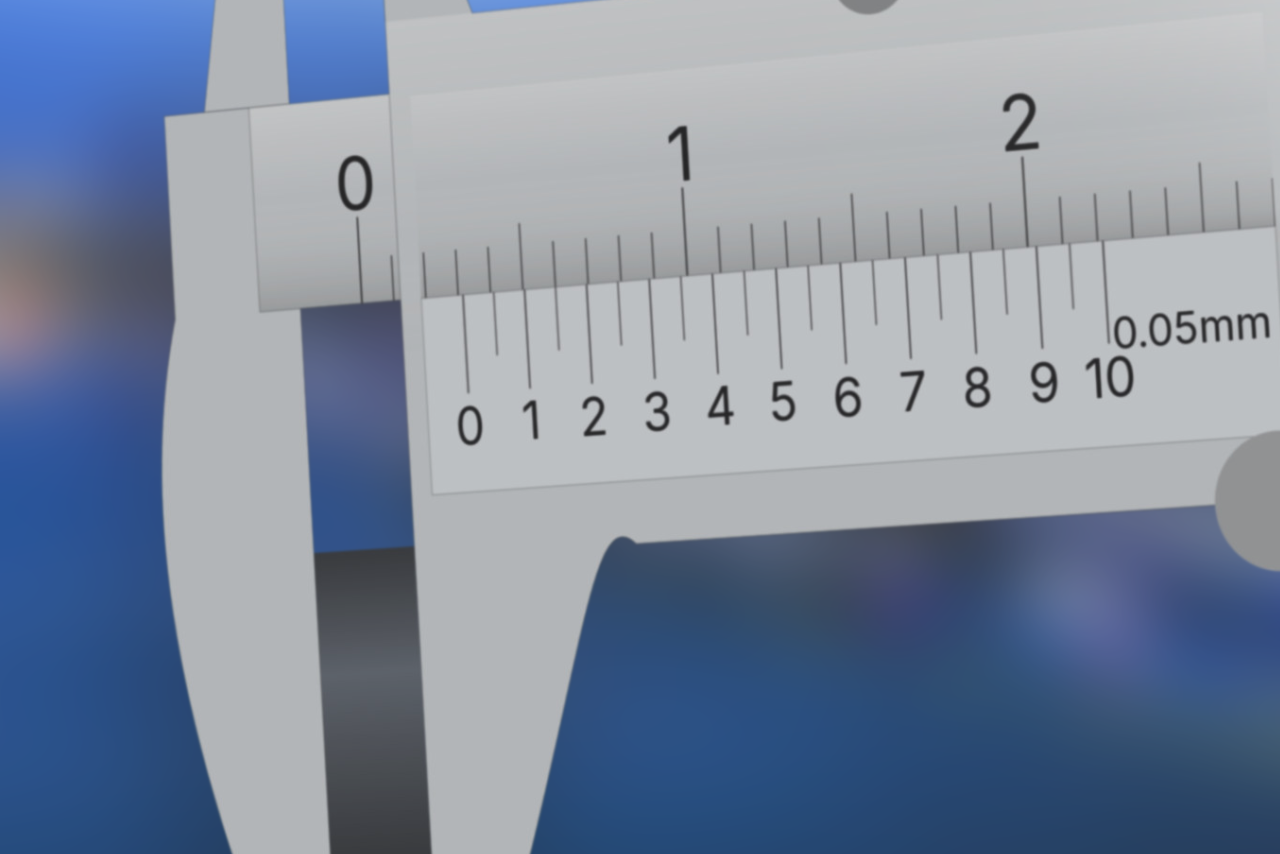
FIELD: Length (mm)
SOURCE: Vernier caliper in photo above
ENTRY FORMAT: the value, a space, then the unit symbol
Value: 3.15 mm
